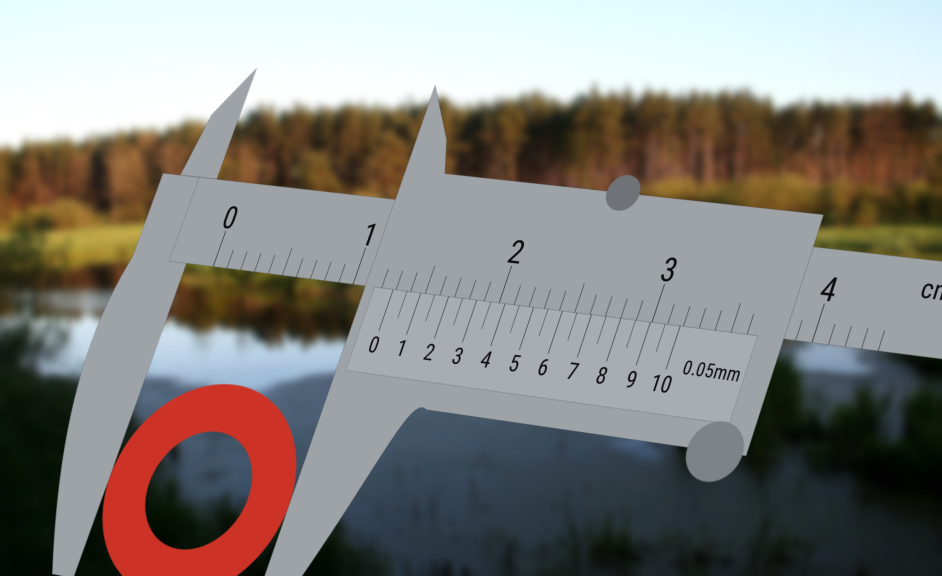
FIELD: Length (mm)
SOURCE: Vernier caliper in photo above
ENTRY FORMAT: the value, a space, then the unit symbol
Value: 12.8 mm
